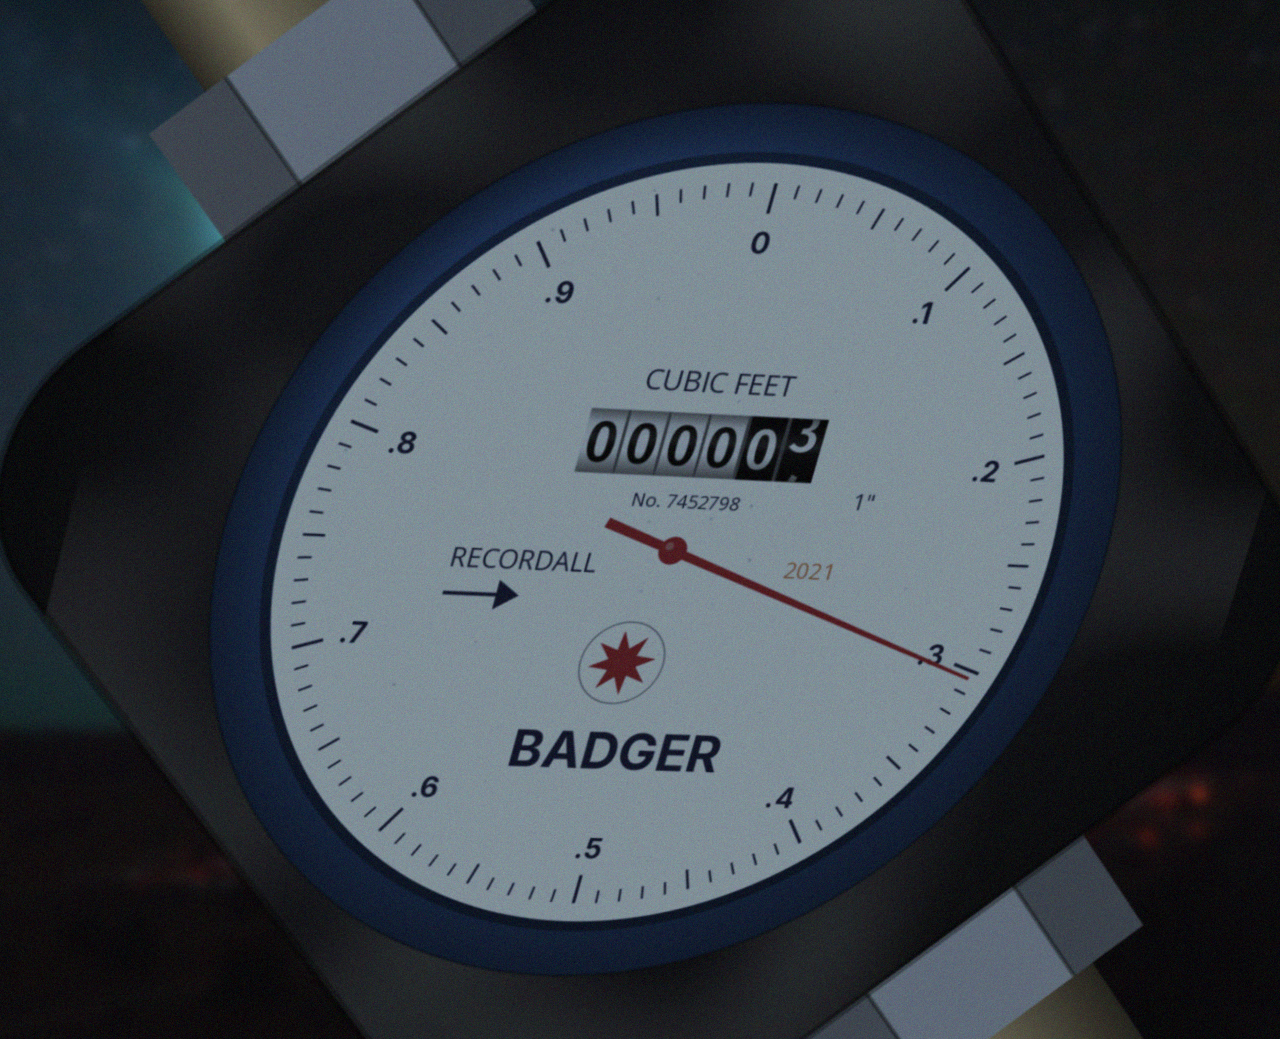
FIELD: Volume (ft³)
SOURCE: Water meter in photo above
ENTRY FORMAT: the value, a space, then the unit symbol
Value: 3.30 ft³
